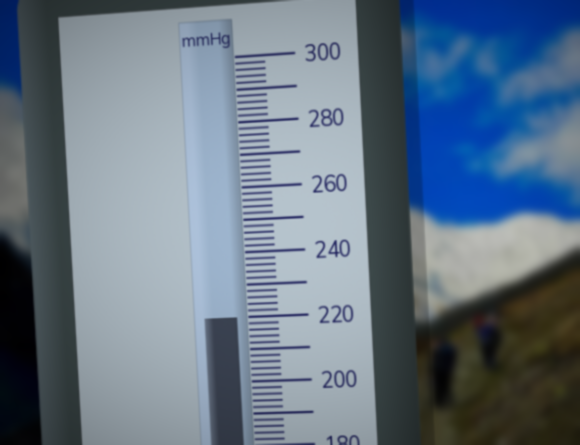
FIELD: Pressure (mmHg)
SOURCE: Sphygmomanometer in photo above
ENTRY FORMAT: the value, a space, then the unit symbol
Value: 220 mmHg
